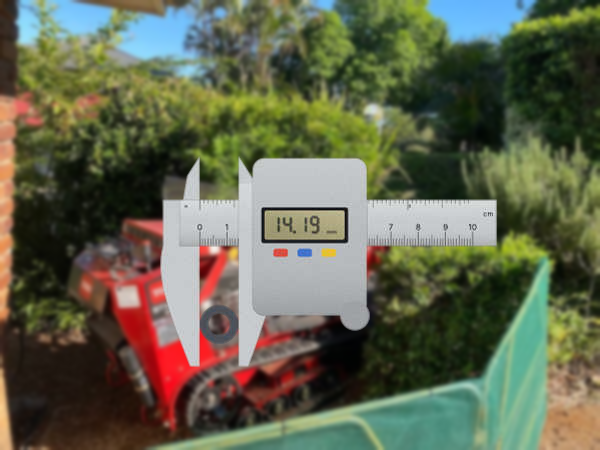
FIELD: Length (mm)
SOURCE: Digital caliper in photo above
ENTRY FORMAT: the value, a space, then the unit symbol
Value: 14.19 mm
